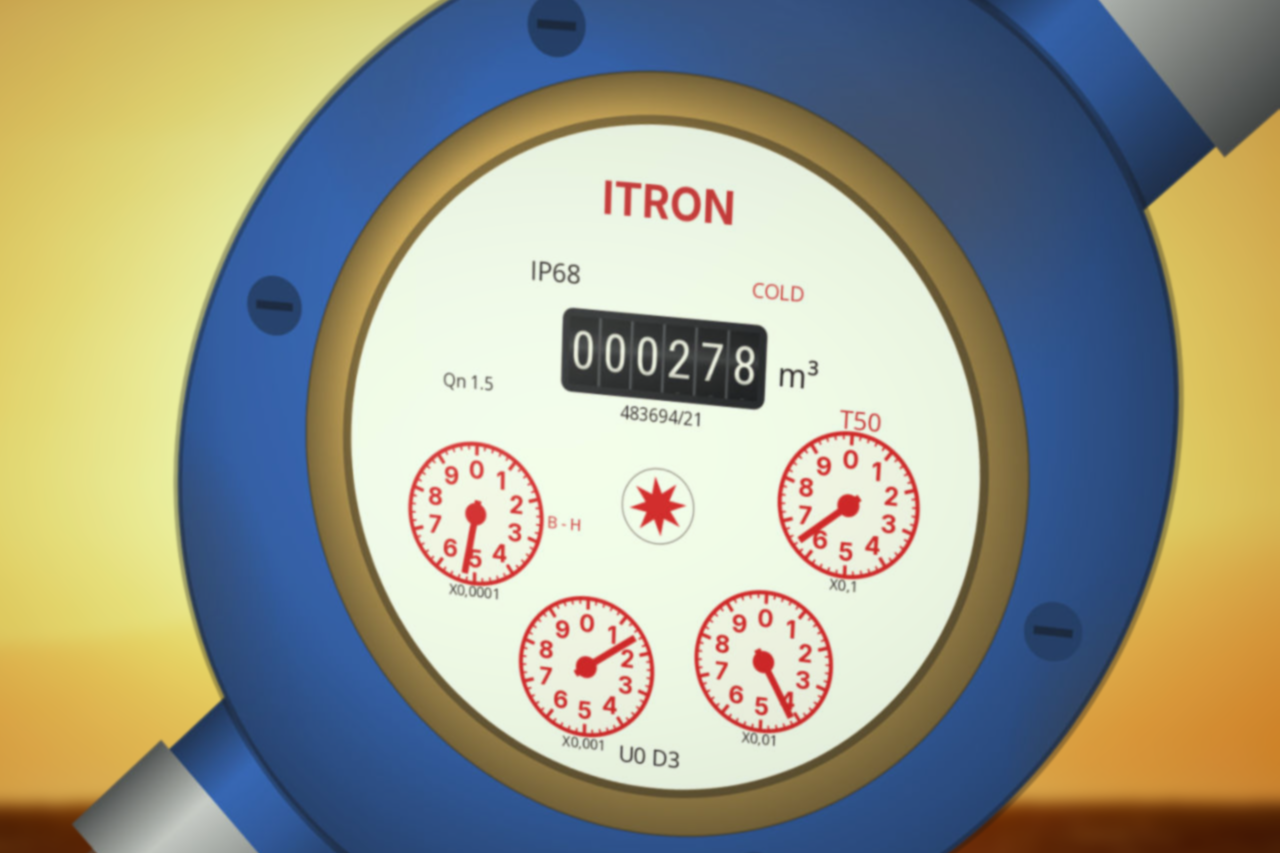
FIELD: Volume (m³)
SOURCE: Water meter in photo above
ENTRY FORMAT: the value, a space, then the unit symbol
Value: 278.6415 m³
